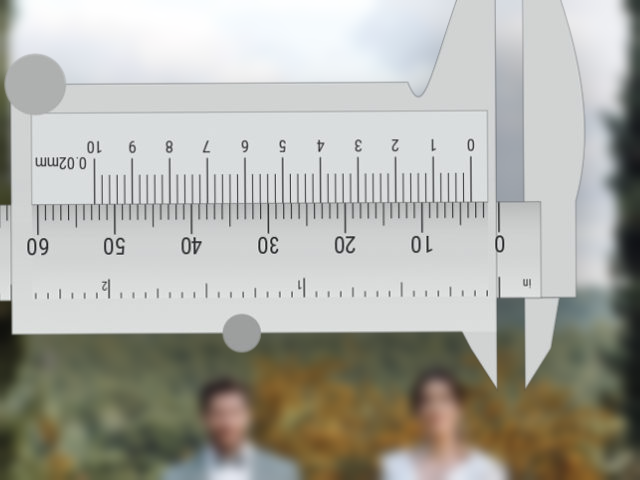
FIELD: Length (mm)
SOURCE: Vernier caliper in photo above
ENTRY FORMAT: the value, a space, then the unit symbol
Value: 3.6 mm
